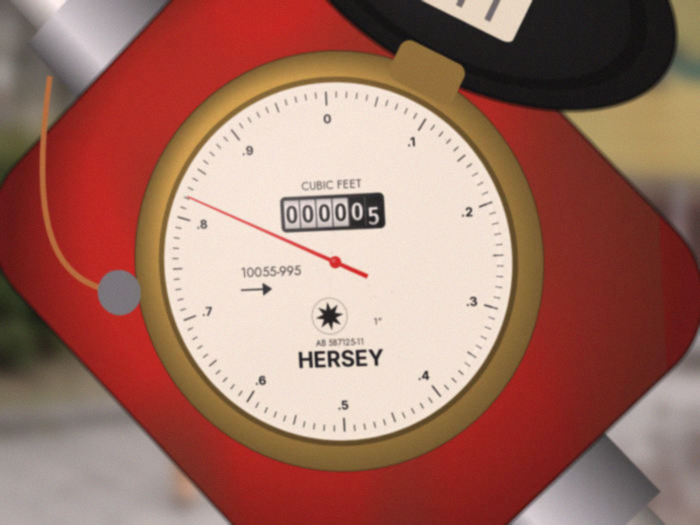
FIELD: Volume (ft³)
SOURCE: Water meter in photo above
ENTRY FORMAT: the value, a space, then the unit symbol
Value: 4.82 ft³
